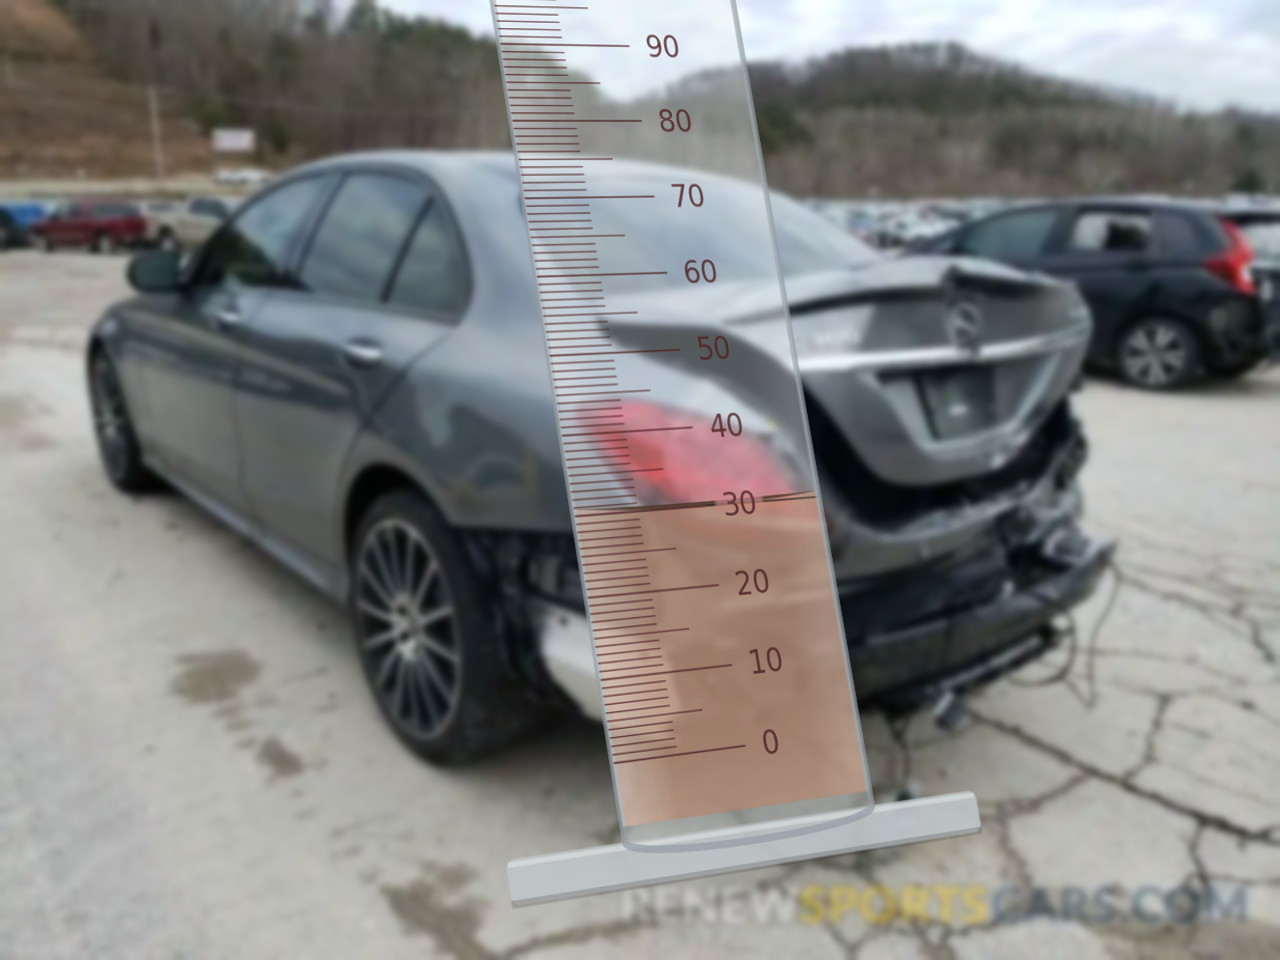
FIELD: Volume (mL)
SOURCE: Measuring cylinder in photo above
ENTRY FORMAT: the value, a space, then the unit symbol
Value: 30 mL
